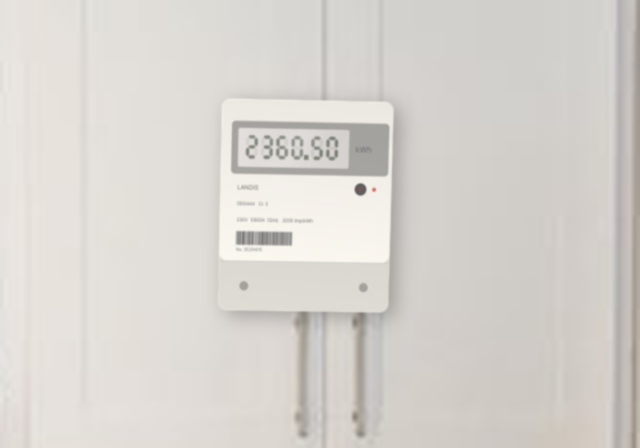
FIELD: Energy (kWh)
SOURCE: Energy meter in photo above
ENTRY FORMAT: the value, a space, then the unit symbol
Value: 2360.50 kWh
